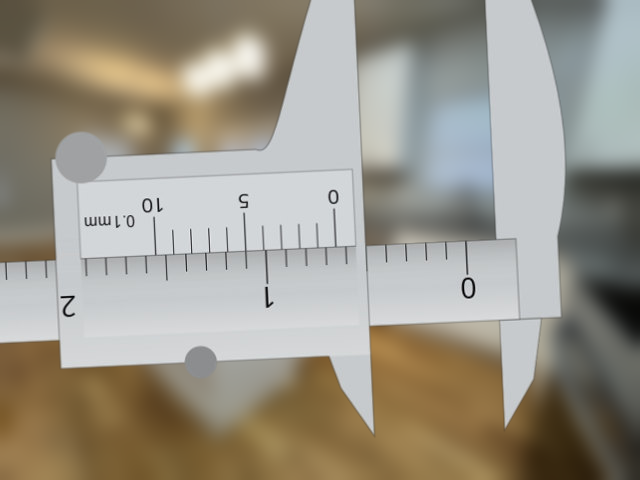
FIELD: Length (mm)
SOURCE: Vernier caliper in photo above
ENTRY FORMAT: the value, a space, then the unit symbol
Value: 6.5 mm
